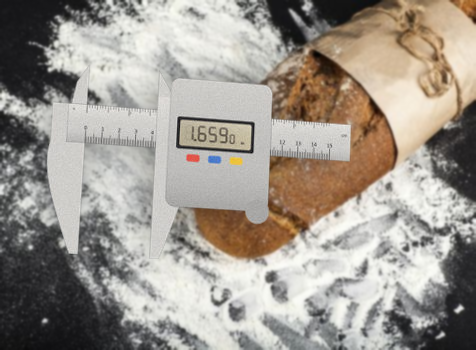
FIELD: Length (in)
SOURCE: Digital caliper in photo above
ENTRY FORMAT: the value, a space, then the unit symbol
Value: 1.6590 in
